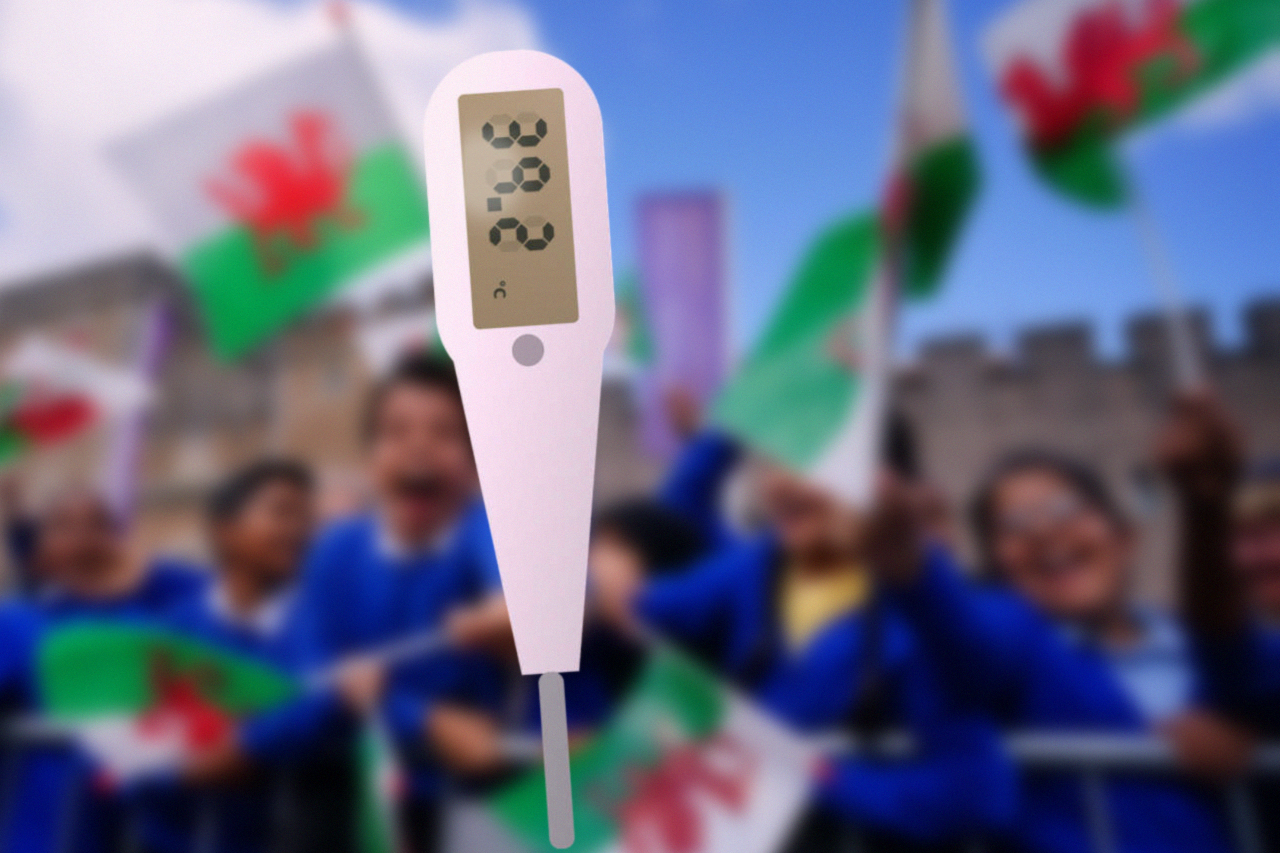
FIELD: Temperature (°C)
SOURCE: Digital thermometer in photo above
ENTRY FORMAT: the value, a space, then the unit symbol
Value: 39.2 °C
